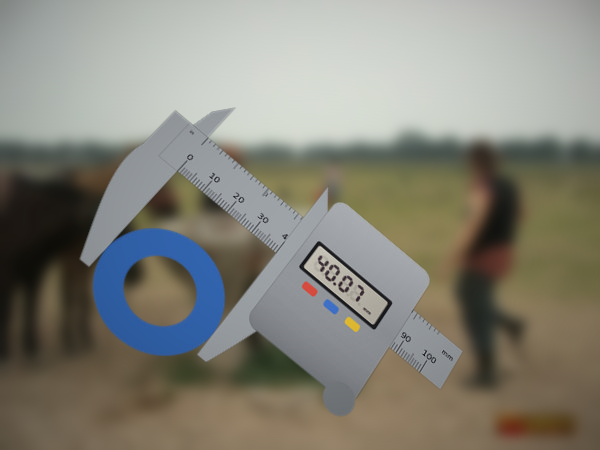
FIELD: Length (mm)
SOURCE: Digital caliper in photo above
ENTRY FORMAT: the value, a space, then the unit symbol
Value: 40.07 mm
